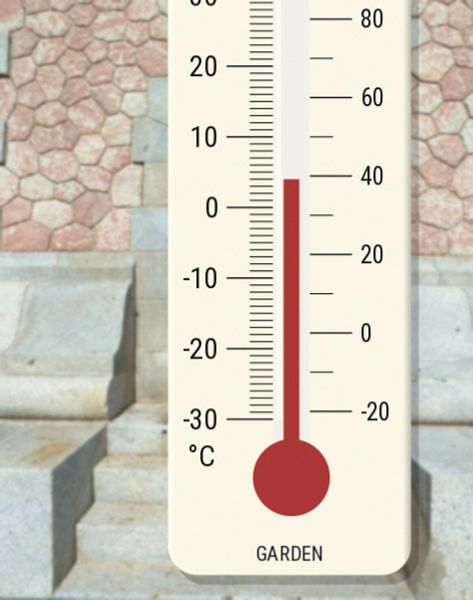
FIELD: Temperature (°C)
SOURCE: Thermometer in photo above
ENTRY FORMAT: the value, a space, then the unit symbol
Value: 4 °C
